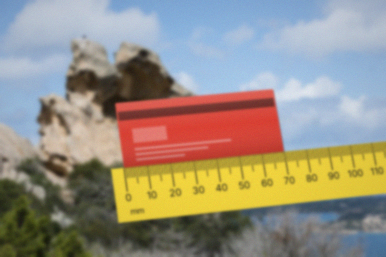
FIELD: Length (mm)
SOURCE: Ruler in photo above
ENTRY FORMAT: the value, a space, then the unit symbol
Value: 70 mm
